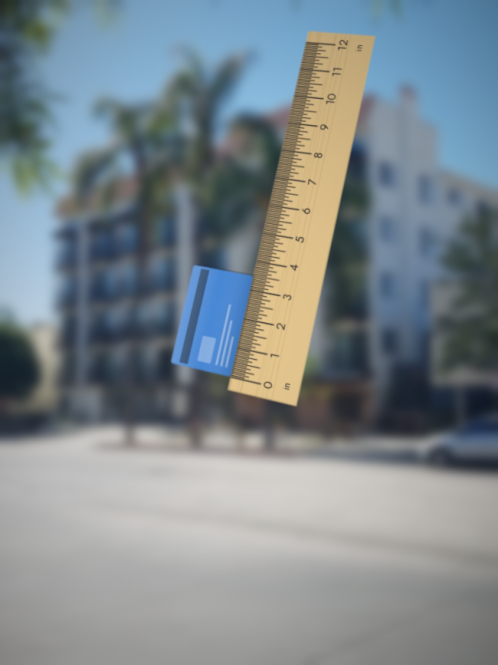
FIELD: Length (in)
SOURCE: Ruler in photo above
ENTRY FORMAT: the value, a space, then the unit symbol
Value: 3.5 in
